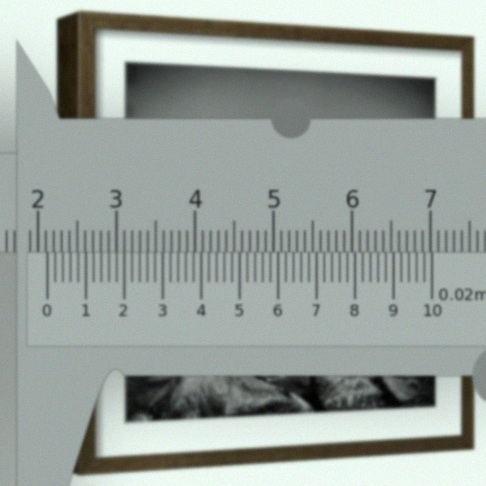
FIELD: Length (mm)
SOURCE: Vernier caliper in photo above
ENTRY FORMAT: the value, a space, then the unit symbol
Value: 21.2 mm
